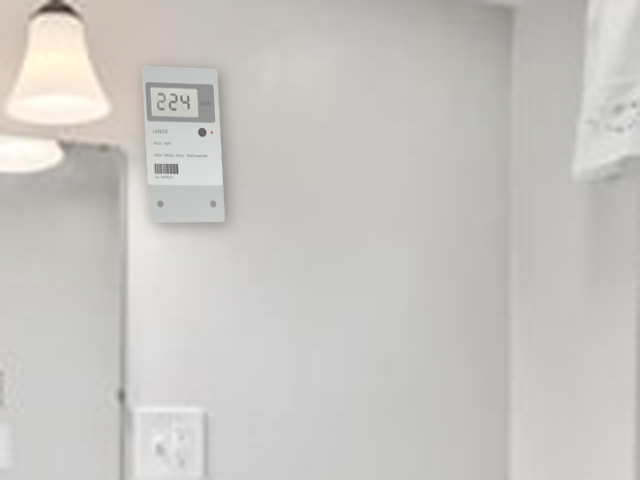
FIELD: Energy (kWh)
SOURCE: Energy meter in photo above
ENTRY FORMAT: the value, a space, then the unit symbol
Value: 224 kWh
